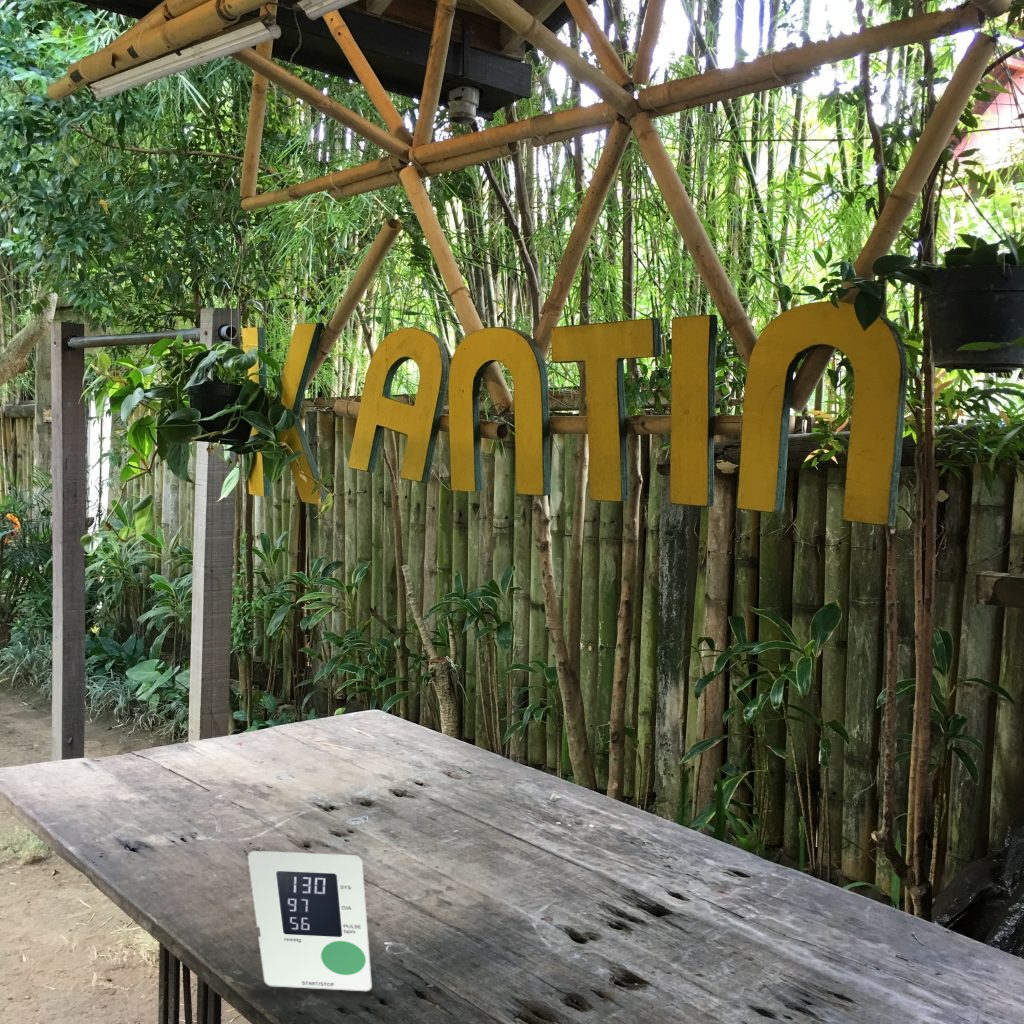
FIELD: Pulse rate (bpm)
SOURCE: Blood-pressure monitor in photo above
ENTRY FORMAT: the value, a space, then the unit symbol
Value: 56 bpm
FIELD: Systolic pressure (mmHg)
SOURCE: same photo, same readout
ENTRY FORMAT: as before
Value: 130 mmHg
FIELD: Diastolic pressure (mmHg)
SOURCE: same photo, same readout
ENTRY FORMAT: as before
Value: 97 mmHg
